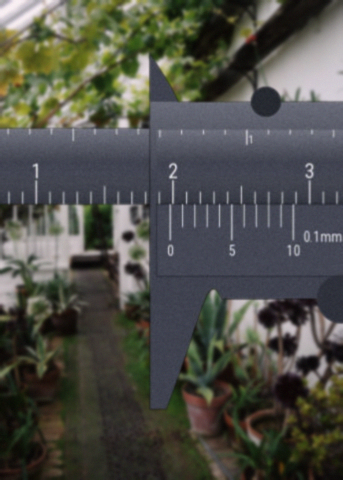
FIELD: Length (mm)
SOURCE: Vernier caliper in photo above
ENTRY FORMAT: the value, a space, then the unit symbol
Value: 19.8 mm
